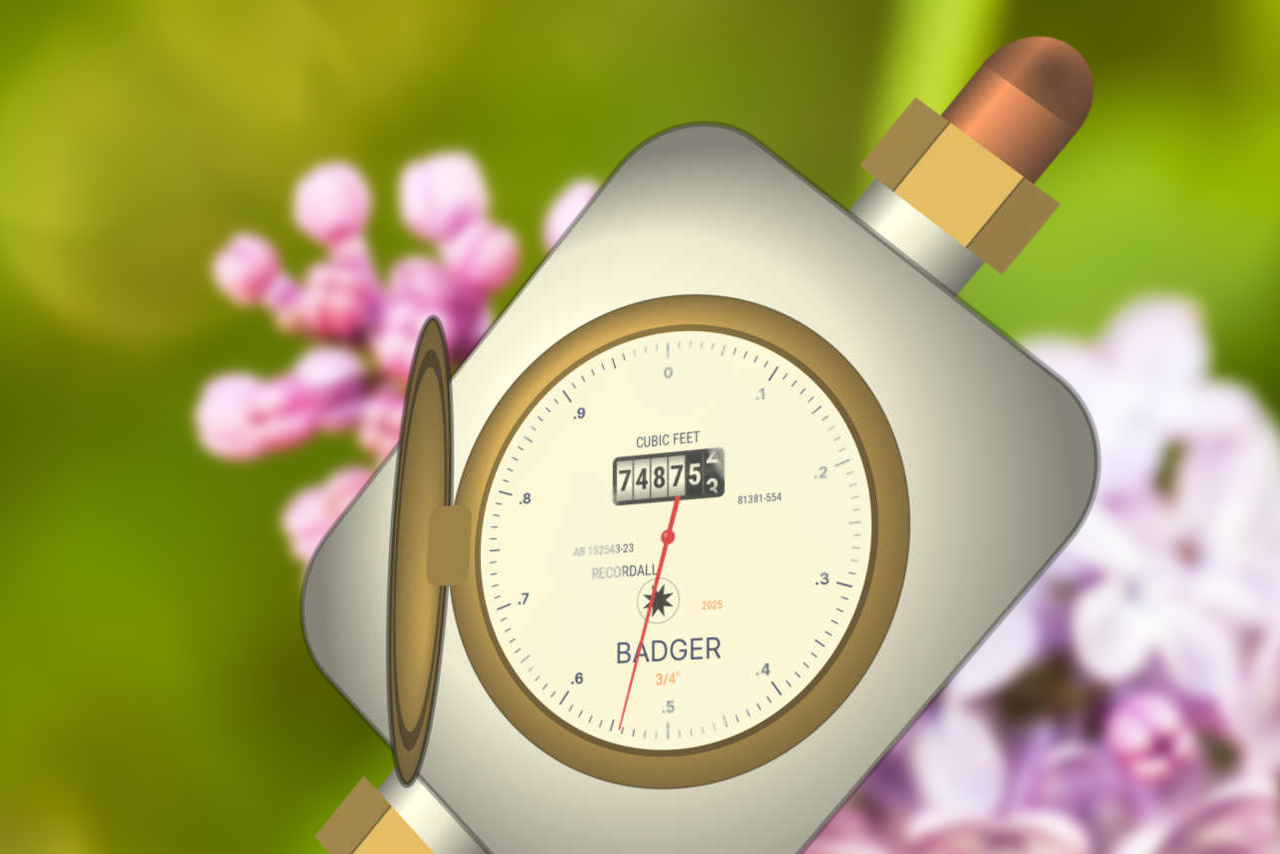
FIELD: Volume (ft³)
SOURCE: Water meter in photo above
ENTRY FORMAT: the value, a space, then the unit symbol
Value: 748752.54 ft³
